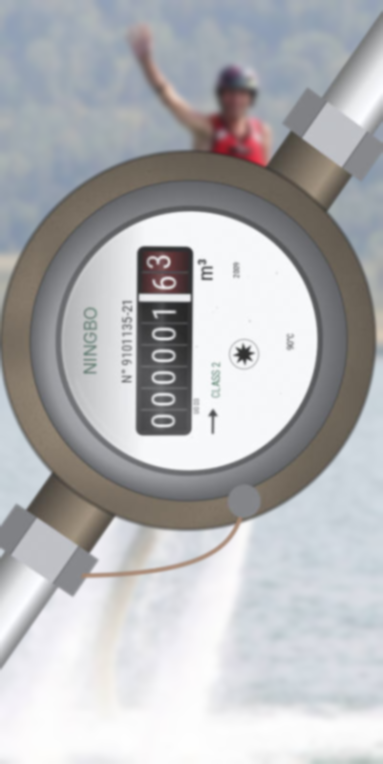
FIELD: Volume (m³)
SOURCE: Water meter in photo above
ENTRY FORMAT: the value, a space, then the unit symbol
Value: 1.63 m³
